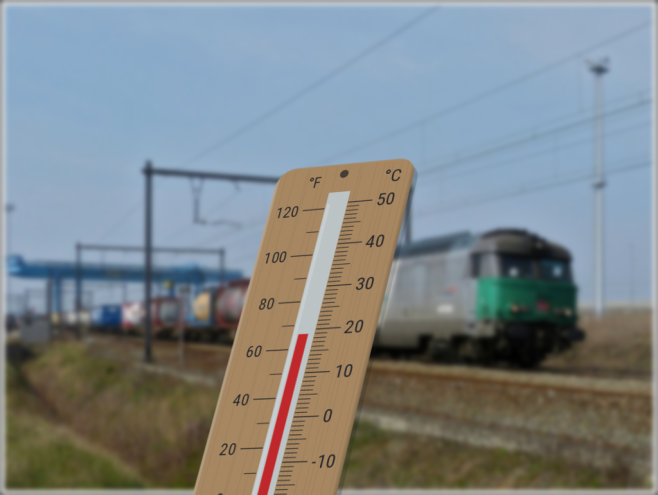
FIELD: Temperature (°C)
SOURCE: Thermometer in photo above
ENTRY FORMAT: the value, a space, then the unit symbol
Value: 19 °C
